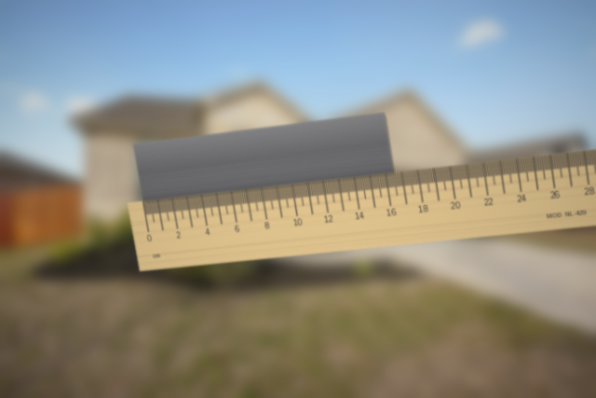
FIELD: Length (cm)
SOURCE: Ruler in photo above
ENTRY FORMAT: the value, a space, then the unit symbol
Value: 16.5 cm
